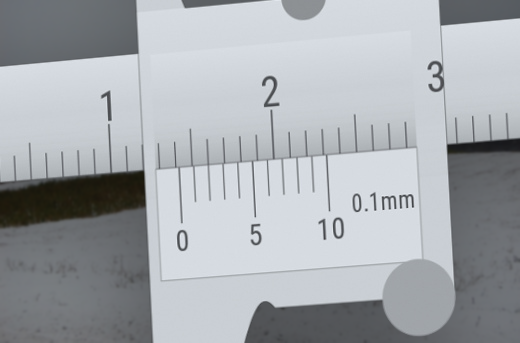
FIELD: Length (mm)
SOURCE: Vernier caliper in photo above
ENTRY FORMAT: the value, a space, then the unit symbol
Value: 14.2 mm
